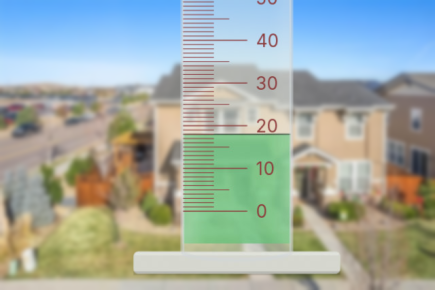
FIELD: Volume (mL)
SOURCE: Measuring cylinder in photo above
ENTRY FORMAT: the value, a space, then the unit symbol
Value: 18 mL
